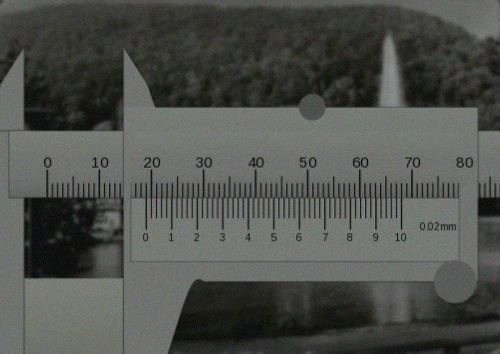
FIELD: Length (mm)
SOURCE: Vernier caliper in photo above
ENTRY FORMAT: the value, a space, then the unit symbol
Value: 19.0 mm
